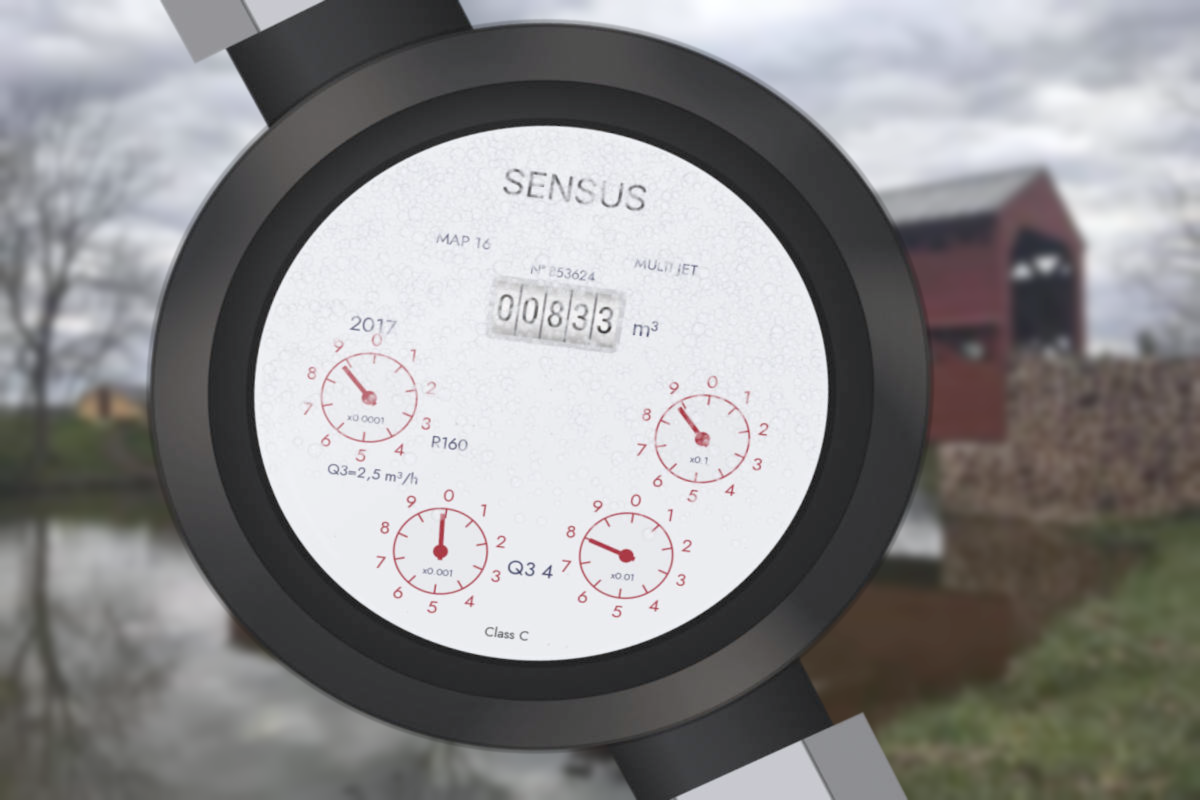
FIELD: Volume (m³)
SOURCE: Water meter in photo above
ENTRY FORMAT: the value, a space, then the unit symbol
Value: 833.8798 m³
